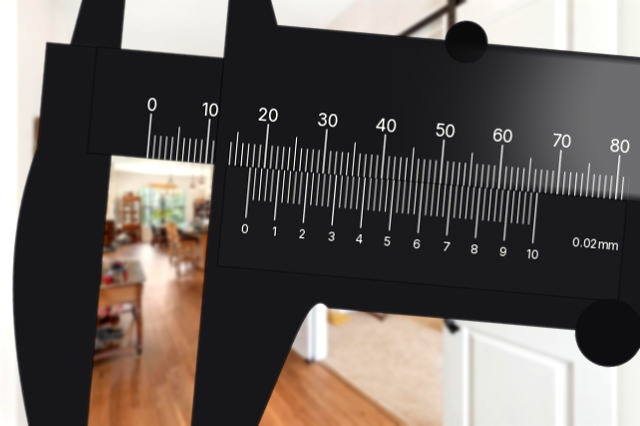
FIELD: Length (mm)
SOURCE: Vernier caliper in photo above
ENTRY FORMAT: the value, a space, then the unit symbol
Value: 17.6 mm
